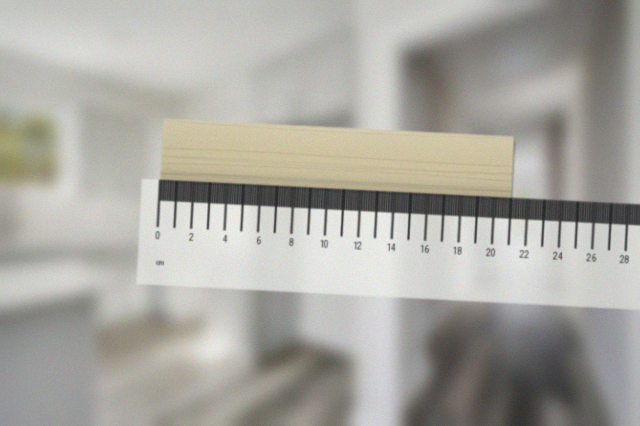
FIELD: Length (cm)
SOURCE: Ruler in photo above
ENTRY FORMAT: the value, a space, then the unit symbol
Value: 21 cm
